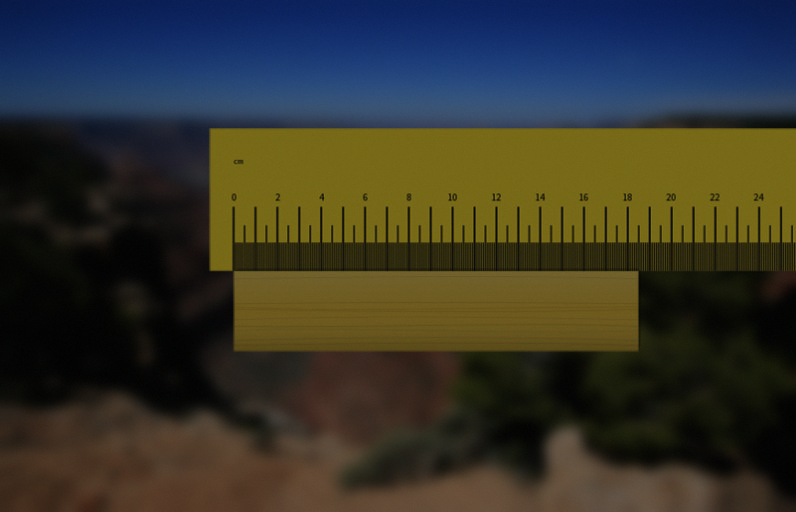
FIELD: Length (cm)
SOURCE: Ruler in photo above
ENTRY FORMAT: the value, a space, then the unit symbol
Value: 18.5 cm
